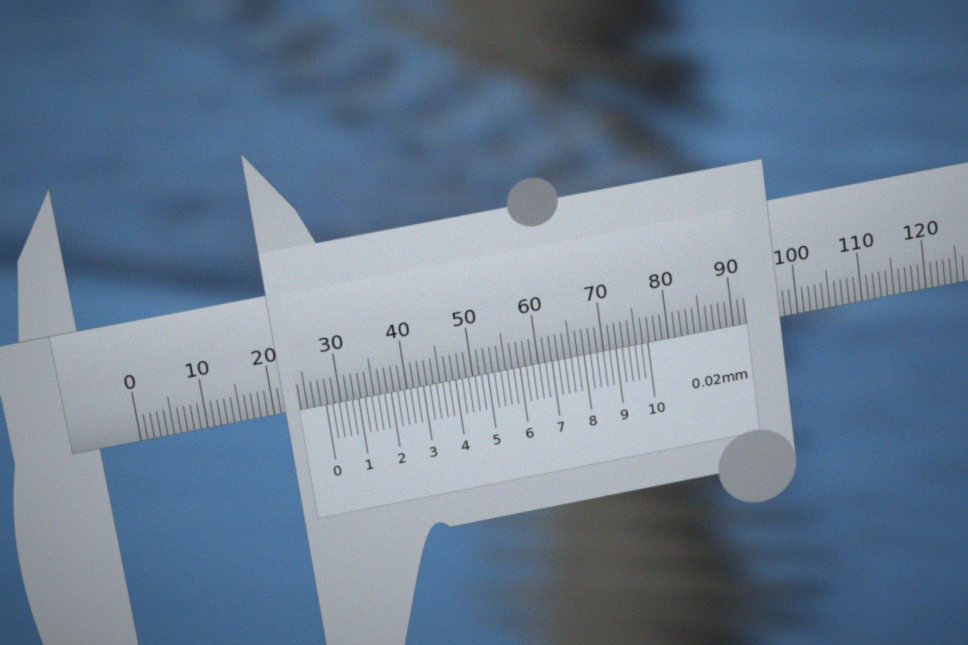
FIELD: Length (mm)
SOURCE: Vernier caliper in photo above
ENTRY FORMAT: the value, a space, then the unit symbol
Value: 27.8 mm
